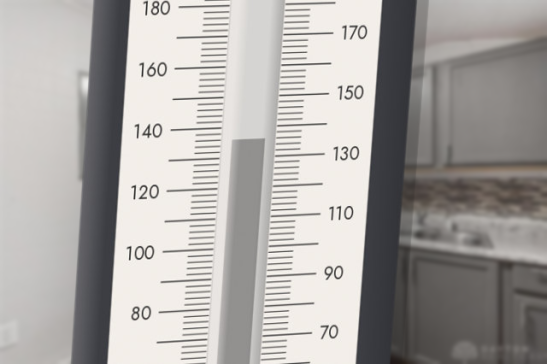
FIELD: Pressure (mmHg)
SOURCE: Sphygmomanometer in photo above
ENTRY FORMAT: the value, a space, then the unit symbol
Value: 136 mmHg
